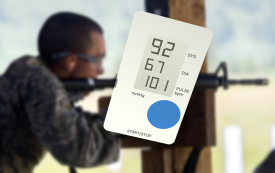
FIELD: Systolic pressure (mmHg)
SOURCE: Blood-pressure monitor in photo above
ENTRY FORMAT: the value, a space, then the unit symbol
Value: 92 mmHg
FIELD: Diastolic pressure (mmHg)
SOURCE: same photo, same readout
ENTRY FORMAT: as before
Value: 67 mmHg
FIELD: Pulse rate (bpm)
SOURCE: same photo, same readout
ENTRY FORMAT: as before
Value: 101 bpm
